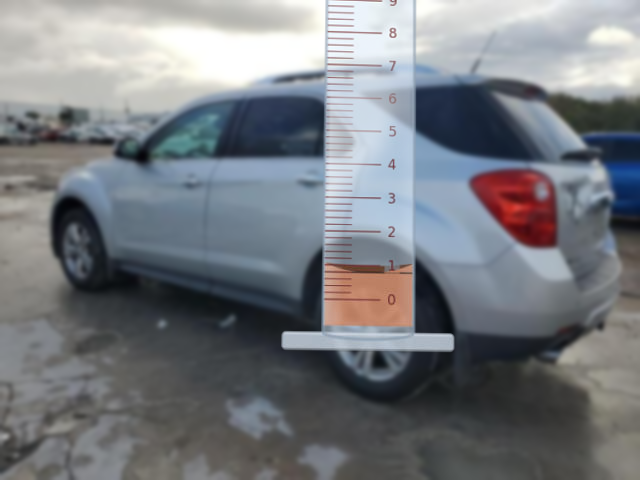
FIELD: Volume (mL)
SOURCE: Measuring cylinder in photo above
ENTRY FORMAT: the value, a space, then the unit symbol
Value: 0.8 mL
